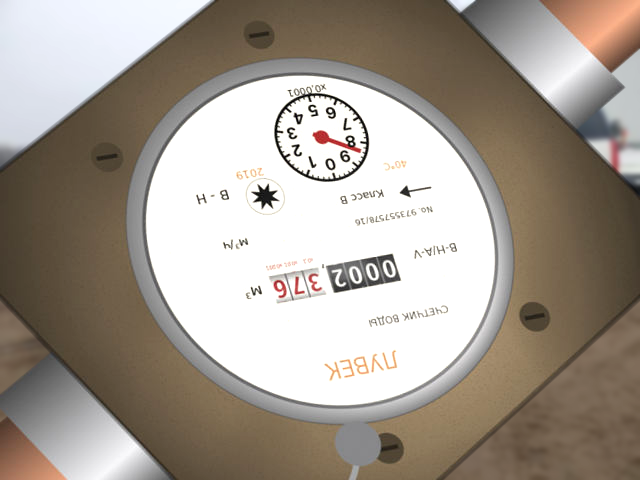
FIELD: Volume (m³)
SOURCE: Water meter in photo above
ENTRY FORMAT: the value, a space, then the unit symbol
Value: 2.3768 m³
